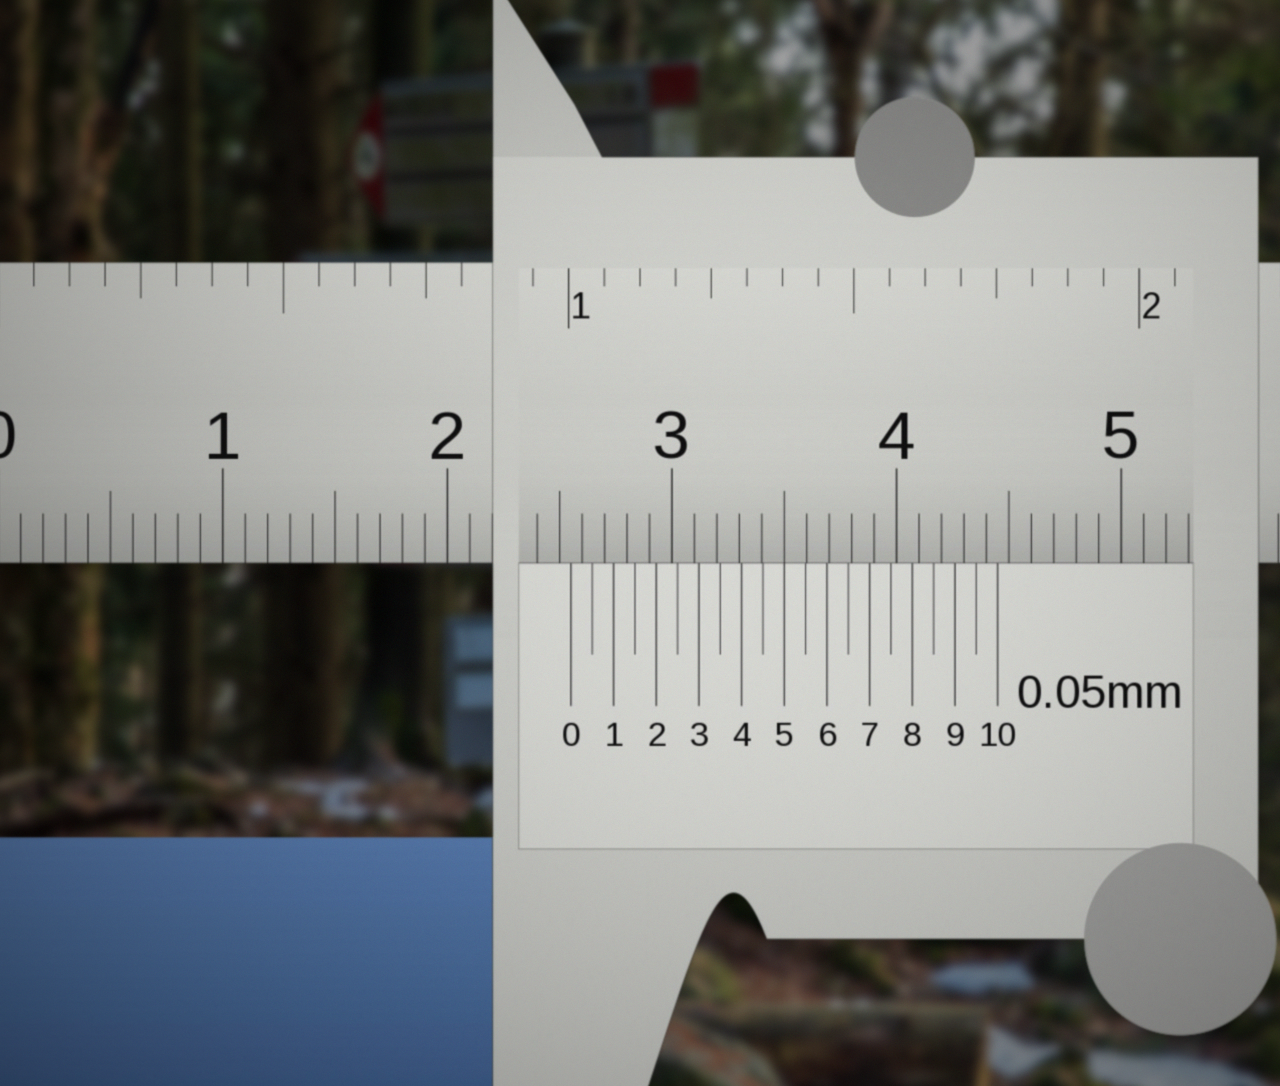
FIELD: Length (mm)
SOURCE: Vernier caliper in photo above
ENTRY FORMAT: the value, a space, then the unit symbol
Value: 25.5 mm
